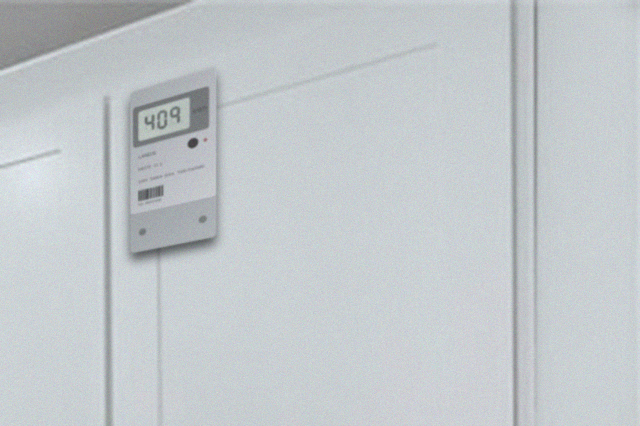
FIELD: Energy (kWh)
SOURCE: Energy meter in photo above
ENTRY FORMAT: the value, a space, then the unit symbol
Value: 409 kWh
